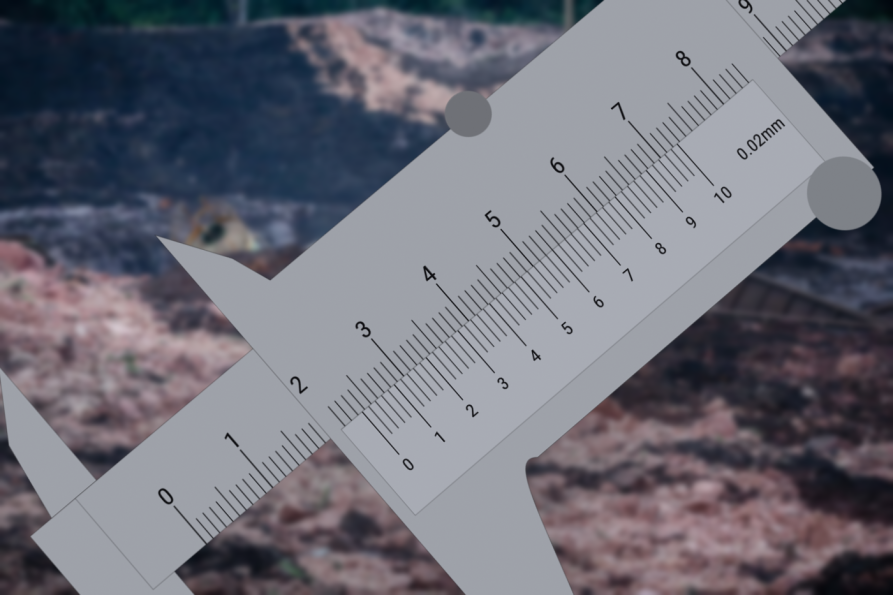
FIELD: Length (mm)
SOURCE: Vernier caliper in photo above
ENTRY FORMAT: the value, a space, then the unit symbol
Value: 23.6 mm
